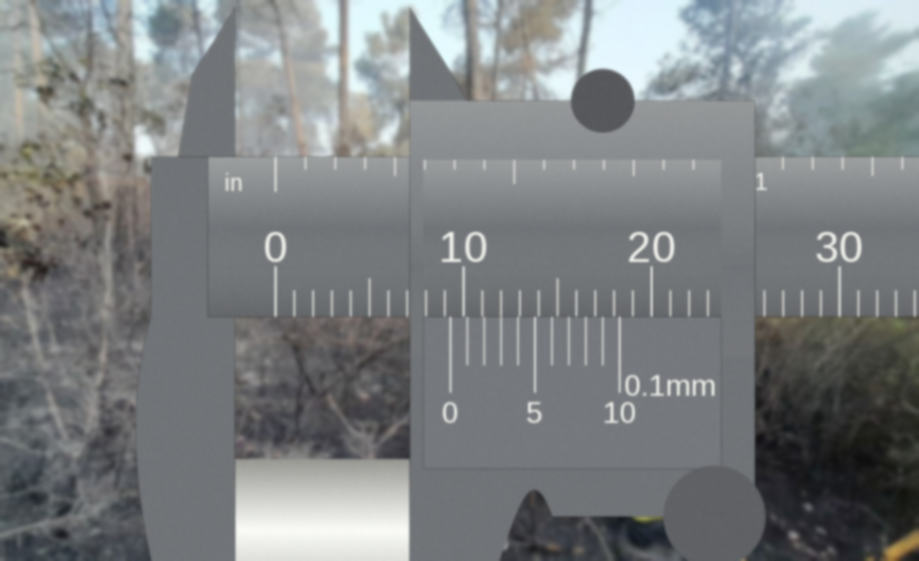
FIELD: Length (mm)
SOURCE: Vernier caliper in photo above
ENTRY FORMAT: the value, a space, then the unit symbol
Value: 9.3 mm
